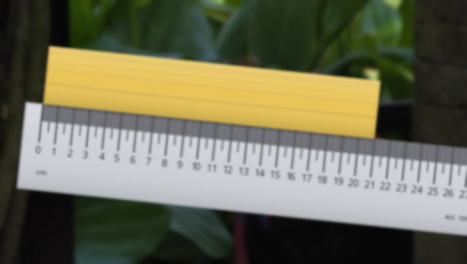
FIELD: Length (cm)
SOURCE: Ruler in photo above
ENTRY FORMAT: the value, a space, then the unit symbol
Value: 21 cm
